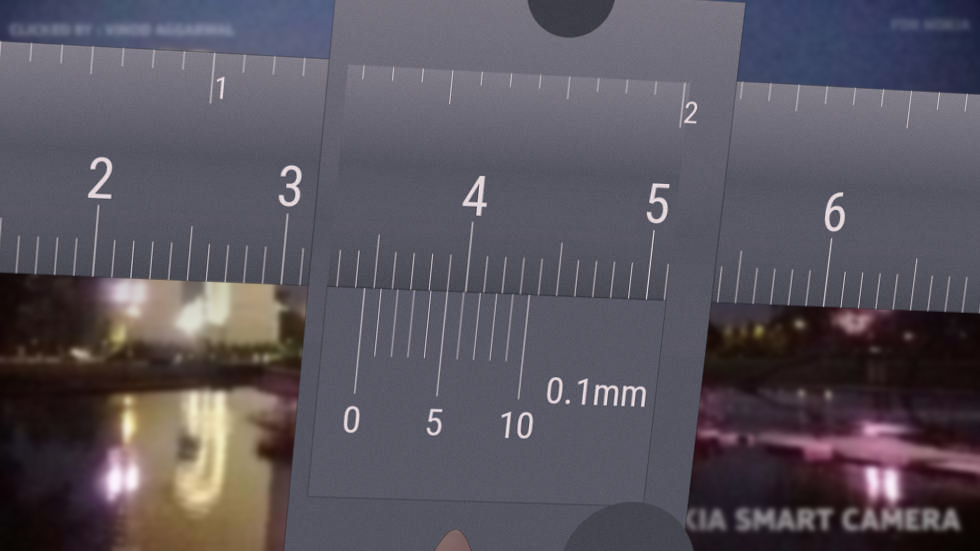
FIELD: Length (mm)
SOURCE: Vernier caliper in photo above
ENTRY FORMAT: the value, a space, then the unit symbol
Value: 34.5 mm
